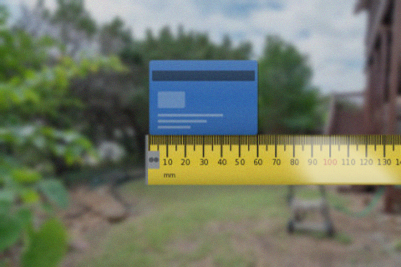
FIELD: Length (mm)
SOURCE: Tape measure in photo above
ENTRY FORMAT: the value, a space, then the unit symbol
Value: 60 mm
